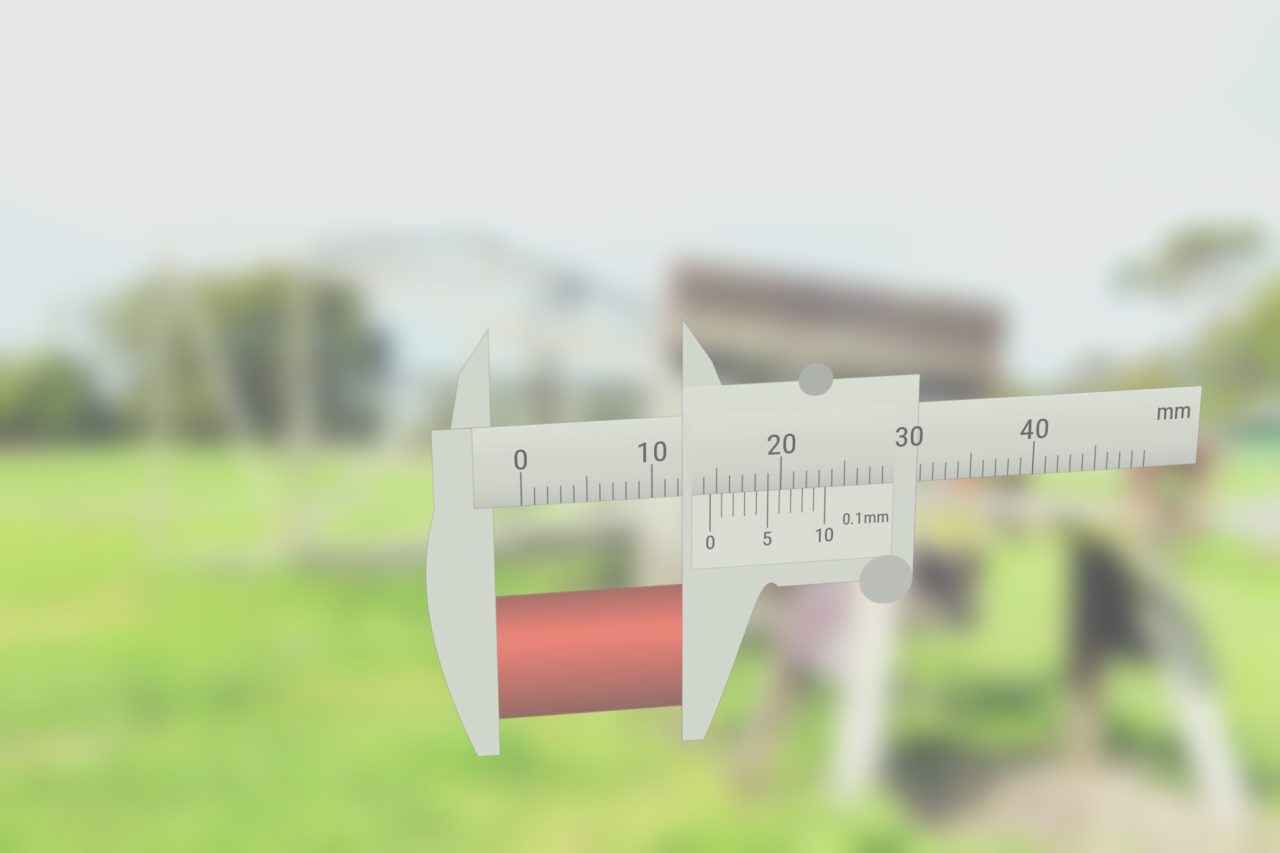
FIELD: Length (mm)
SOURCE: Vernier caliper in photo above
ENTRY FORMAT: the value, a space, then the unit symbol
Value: 14.5 mm
